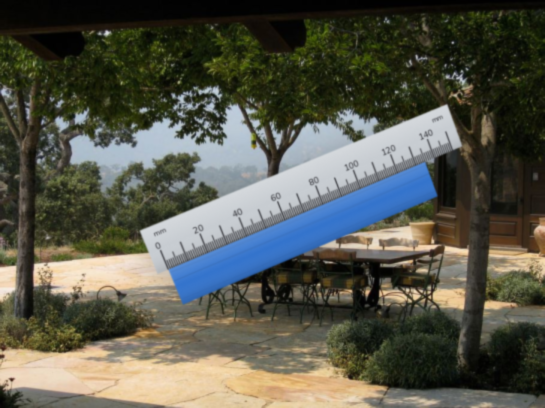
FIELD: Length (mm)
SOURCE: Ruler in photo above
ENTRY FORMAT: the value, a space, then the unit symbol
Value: 135 mm
